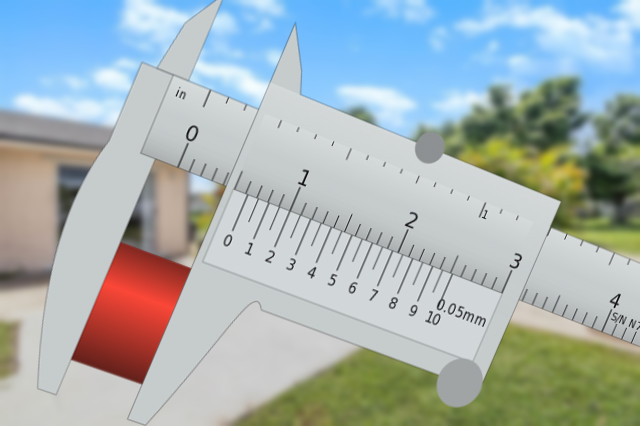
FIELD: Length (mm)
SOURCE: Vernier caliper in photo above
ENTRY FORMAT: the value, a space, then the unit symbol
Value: 6.2 mm
